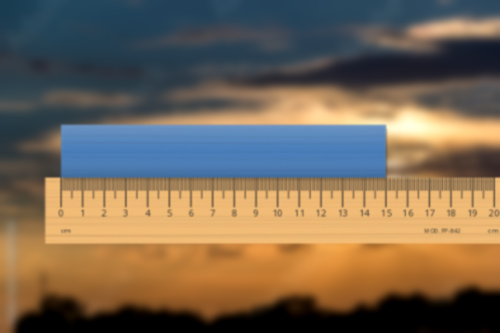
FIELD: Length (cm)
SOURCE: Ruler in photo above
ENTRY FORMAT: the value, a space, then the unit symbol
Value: 15 cm
